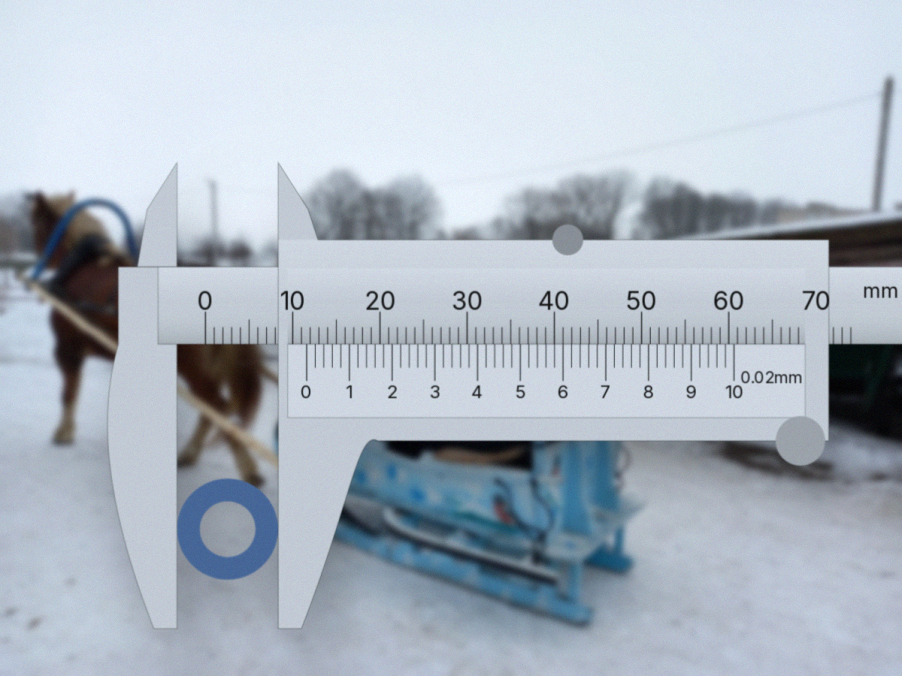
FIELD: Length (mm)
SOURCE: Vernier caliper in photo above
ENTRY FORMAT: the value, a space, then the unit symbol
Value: 11.6 mm
